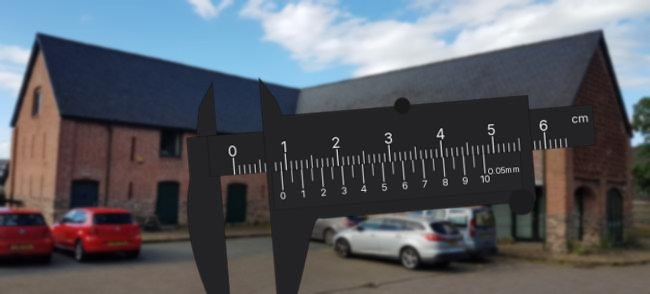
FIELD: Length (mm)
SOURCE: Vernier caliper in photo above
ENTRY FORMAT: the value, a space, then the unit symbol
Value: 9.0 mm
